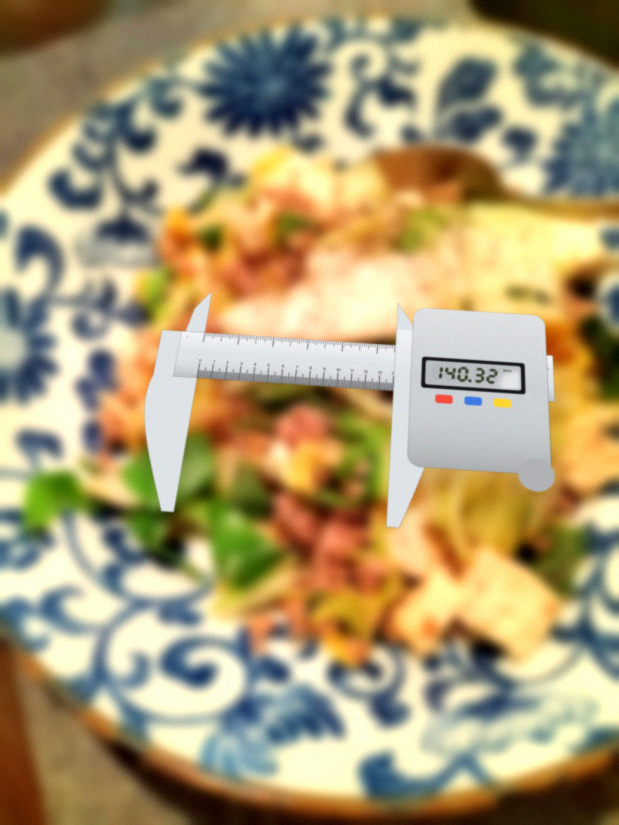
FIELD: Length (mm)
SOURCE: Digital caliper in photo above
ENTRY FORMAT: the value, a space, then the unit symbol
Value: 140.32 mm
